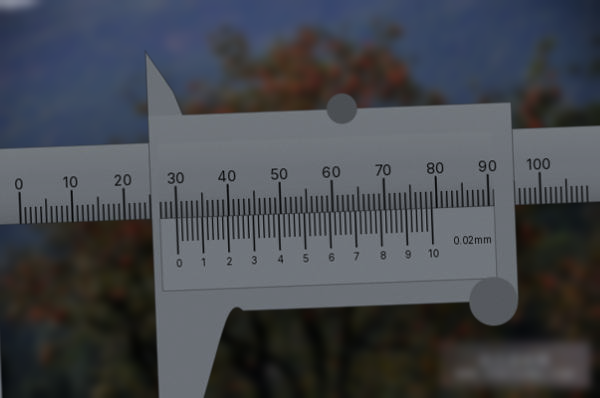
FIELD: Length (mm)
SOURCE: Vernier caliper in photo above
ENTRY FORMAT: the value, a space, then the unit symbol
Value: 30.0 mm
